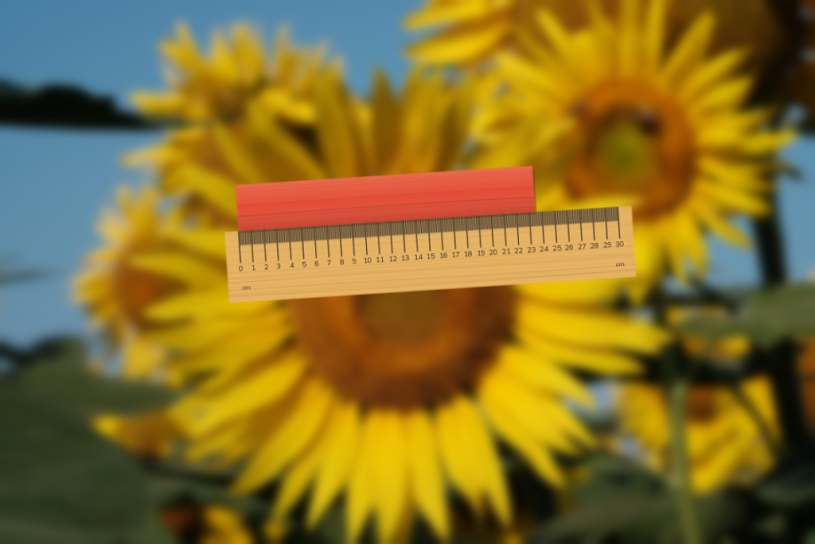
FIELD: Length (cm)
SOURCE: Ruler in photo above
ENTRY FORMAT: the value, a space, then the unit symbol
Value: 23.5 cm
